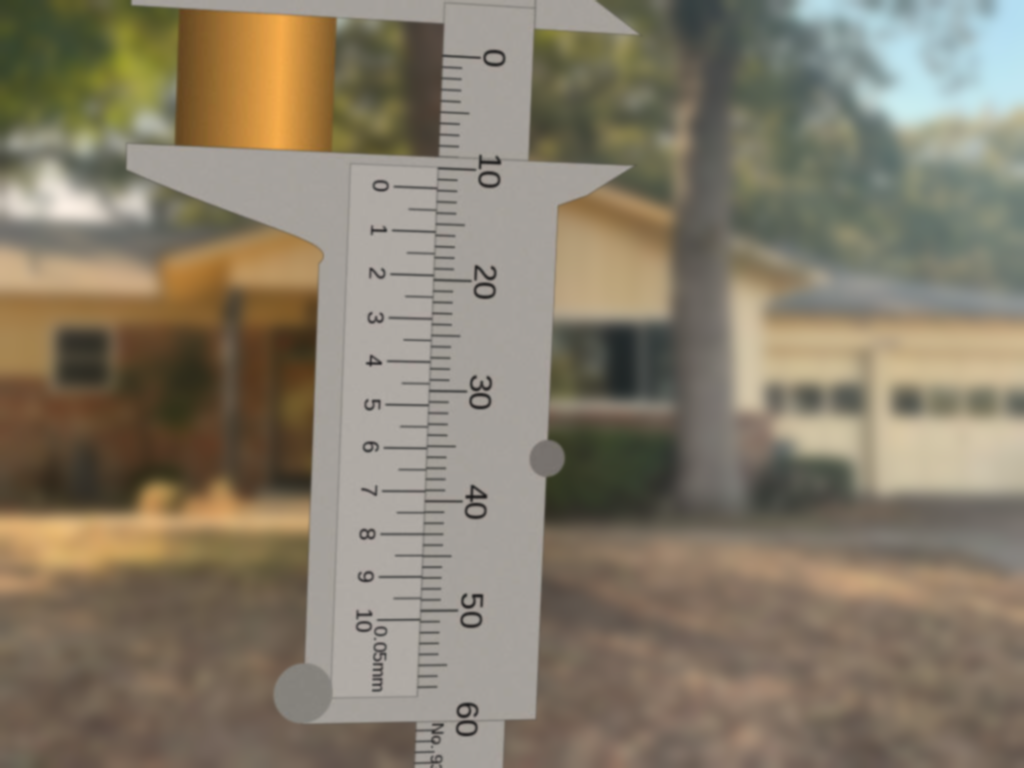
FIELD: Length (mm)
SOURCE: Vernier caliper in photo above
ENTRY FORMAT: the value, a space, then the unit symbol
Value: 11.8 mm
